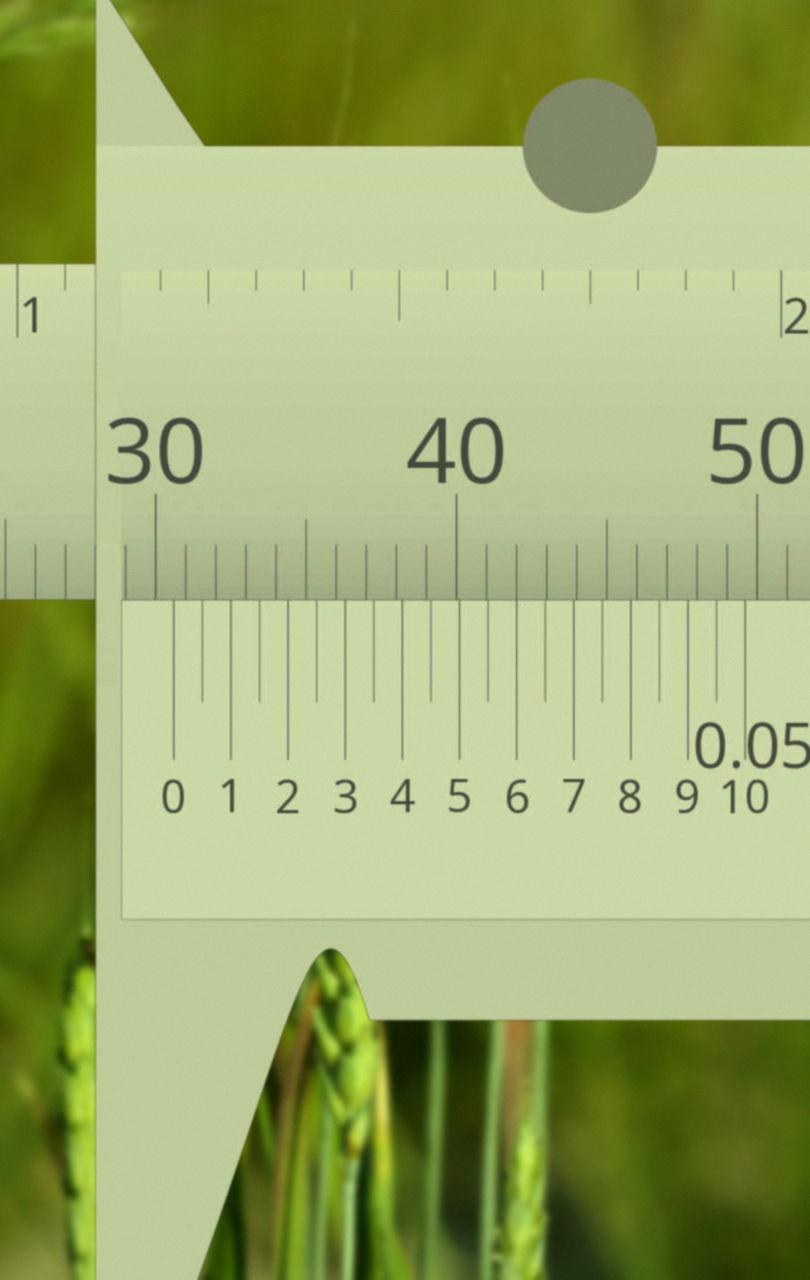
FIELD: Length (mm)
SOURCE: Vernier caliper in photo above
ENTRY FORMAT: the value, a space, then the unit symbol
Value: 30.60 mm
